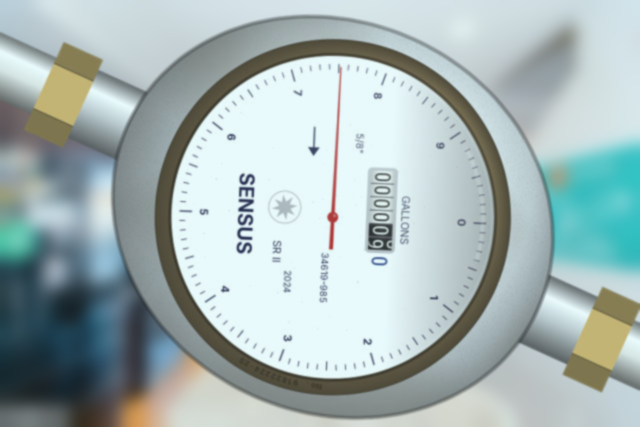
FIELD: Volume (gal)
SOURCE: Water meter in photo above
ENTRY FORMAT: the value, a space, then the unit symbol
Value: 87.5 gal
